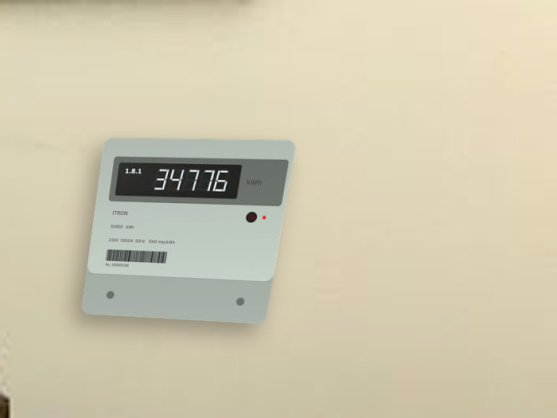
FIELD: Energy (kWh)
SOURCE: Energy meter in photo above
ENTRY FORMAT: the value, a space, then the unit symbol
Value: 34776 kWh
